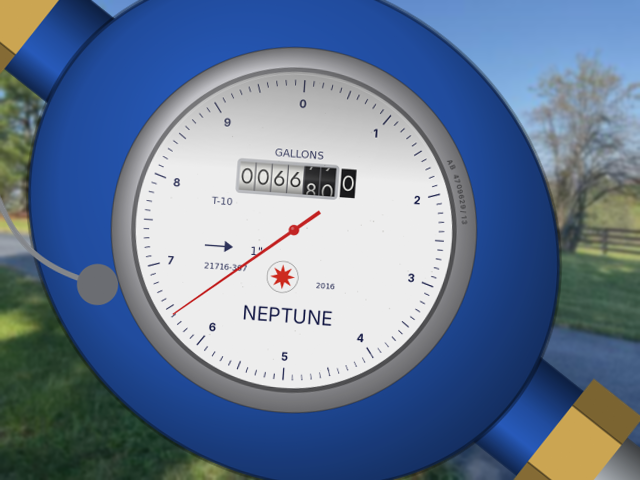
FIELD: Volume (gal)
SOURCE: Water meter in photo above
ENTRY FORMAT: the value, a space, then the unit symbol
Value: 66796.4 gal
